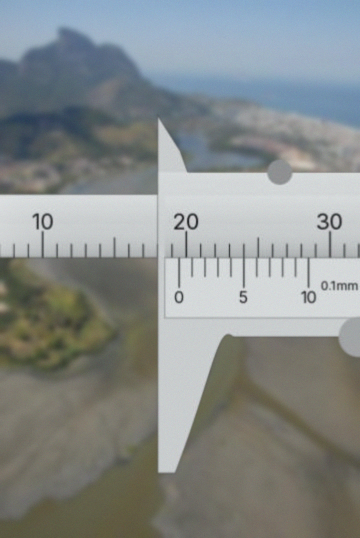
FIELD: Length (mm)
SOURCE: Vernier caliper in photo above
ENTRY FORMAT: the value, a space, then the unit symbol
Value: 19.5 mm
